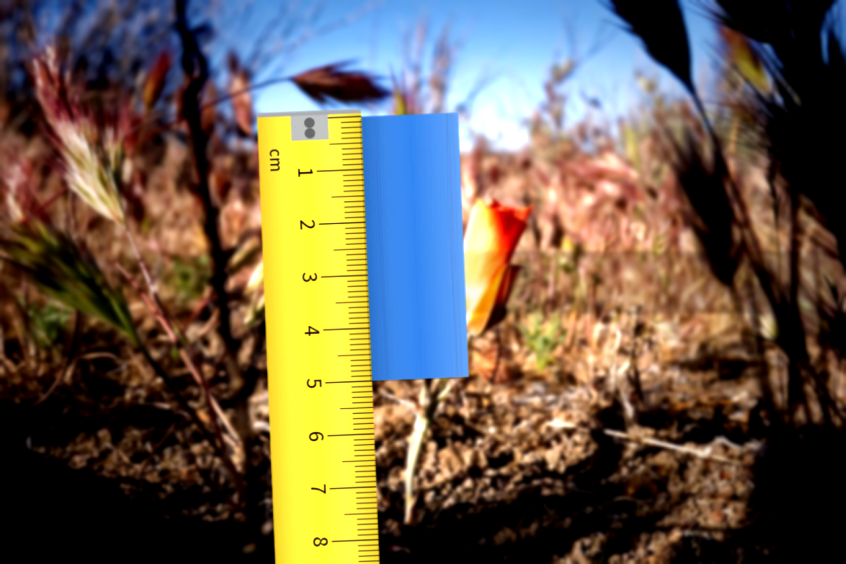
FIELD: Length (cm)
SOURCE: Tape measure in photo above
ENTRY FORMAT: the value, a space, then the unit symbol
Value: 5 cm
